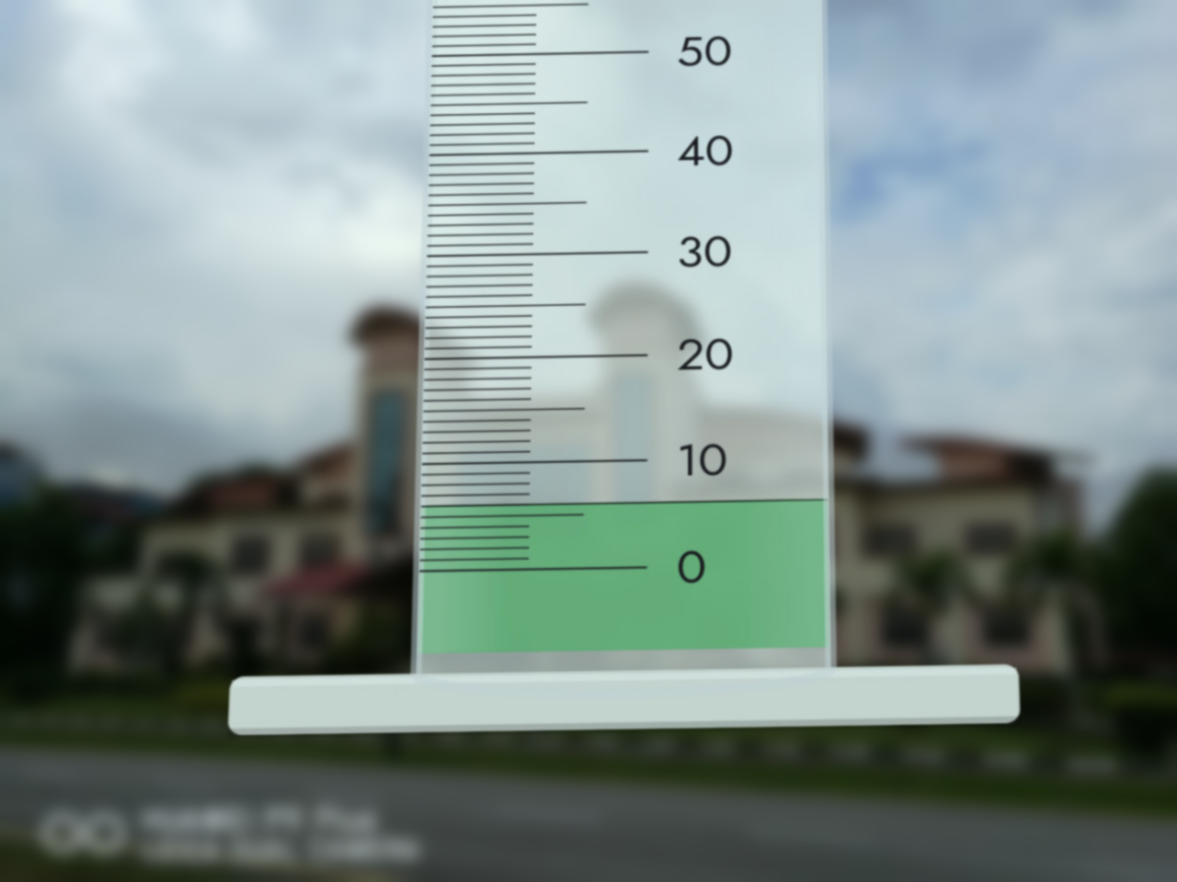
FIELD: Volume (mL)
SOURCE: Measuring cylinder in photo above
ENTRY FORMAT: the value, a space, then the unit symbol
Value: 6 mL
